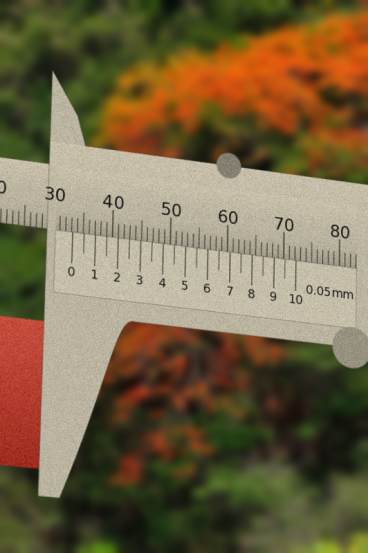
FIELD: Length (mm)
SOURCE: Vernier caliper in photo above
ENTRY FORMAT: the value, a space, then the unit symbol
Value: 33.2 mm
